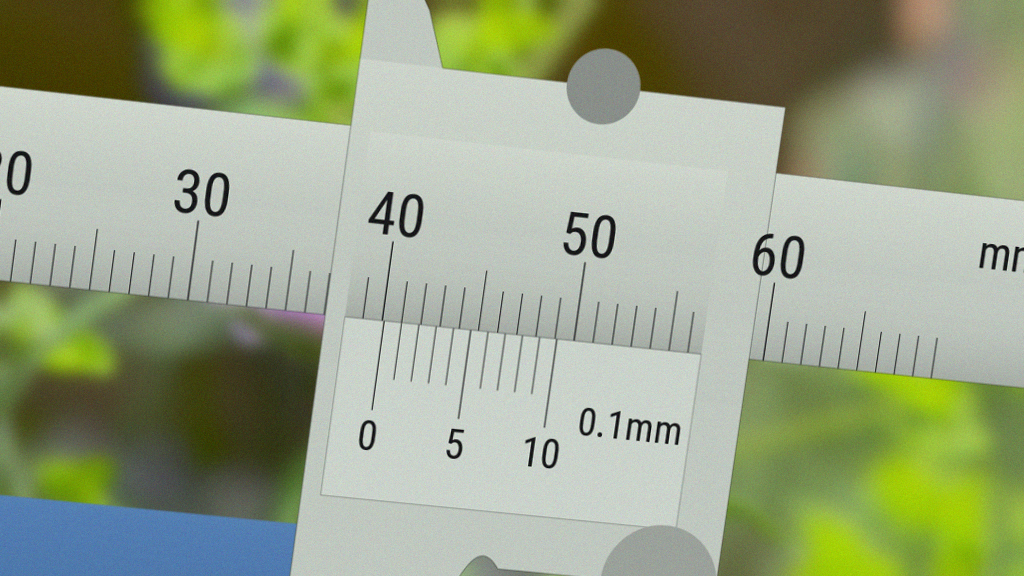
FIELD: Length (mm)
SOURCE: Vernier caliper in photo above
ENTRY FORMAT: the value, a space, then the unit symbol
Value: 40.1 mm
